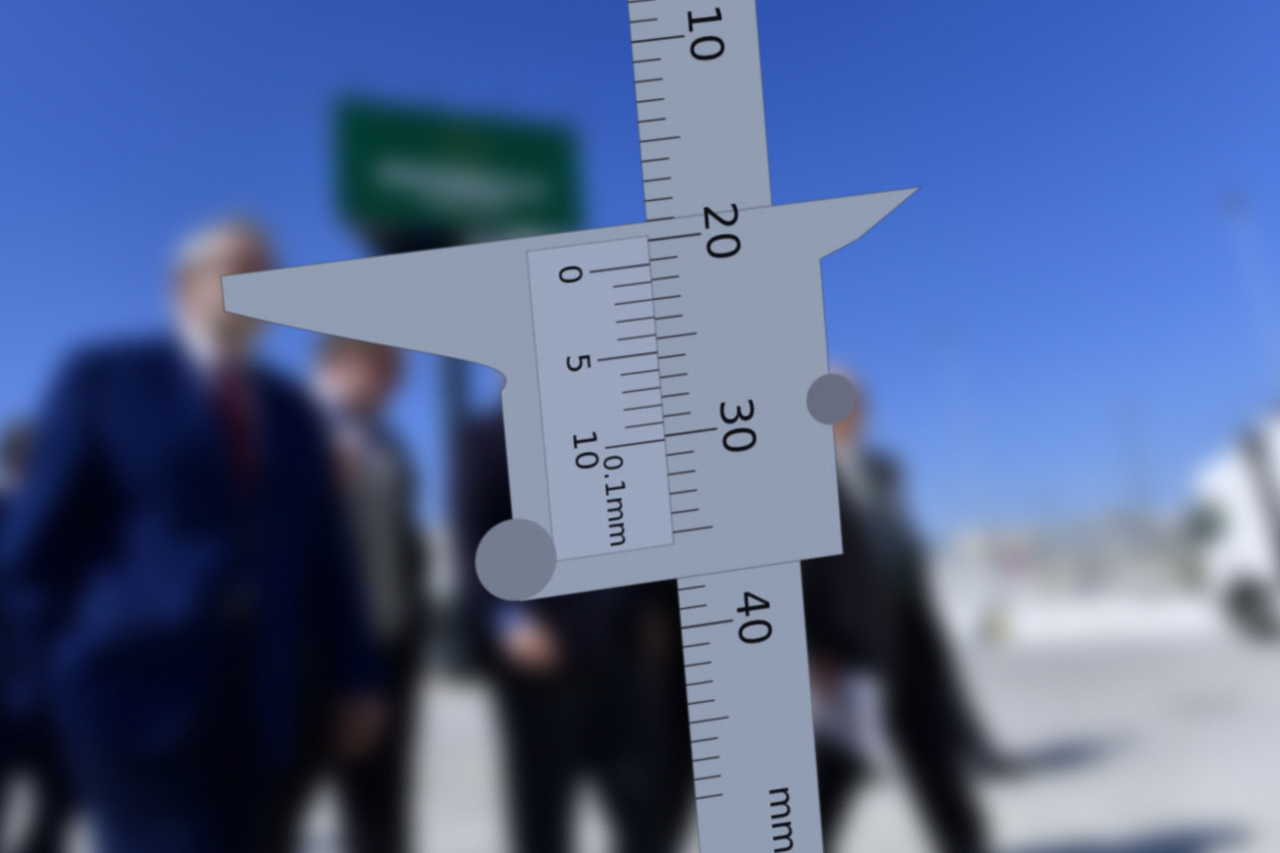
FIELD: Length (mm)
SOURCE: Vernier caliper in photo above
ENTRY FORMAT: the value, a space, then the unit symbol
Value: 21.2 mm
